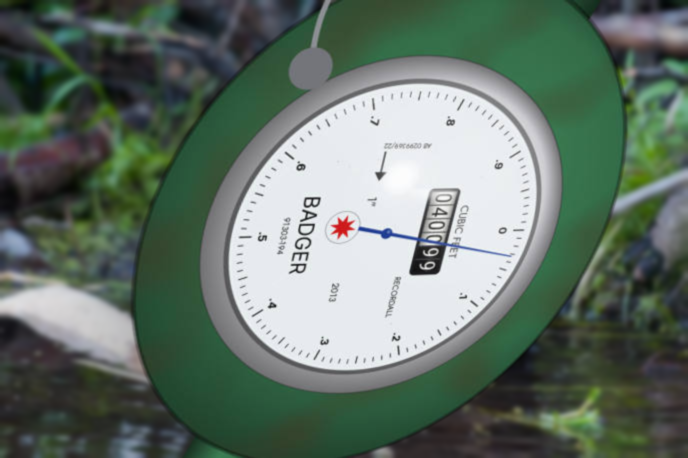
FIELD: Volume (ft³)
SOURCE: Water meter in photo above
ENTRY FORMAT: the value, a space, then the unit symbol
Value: 40099.03 ft³
